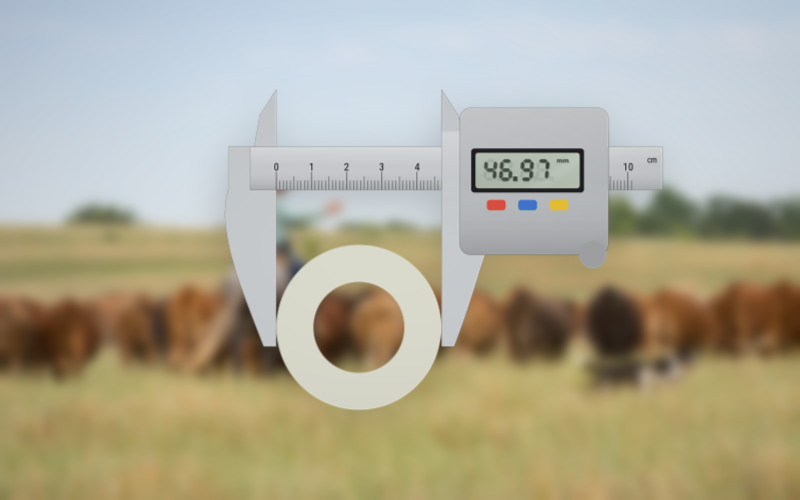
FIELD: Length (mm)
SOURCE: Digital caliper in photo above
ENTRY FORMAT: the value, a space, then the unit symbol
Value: 46.97 mm
